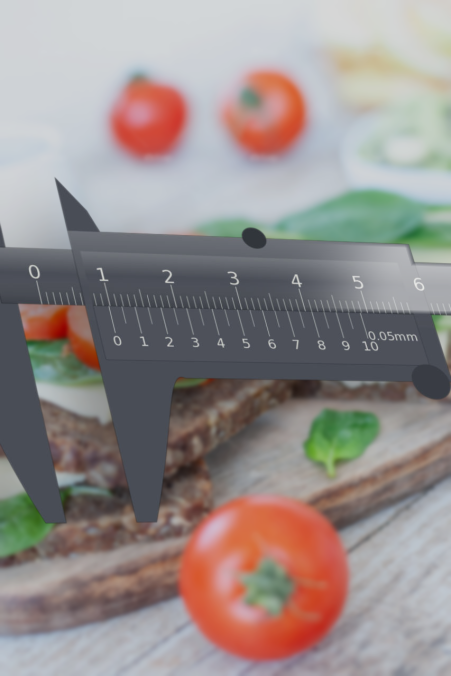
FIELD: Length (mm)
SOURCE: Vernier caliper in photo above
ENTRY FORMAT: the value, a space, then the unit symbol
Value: 9.8 mm
